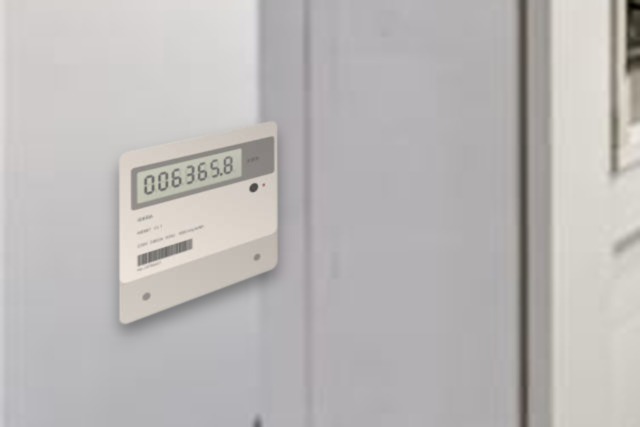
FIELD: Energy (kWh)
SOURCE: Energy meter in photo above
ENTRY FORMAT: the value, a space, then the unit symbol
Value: 6365.8 kWh
